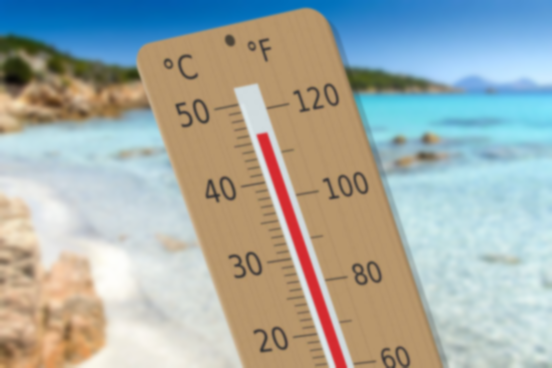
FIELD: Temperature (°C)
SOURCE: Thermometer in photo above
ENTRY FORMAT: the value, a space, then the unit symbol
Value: 46 °C
